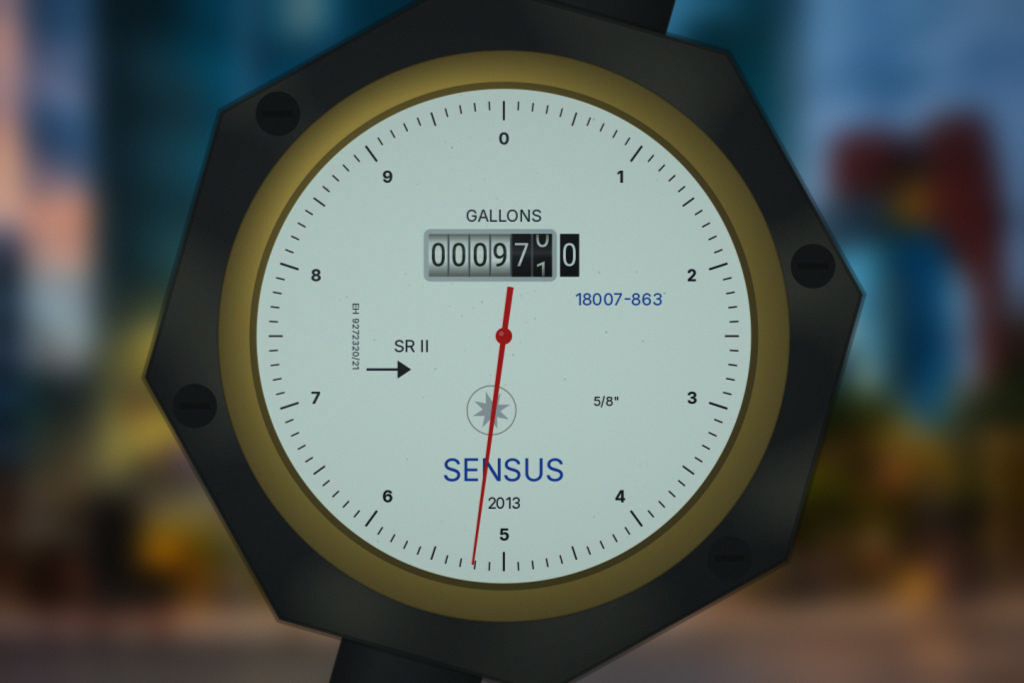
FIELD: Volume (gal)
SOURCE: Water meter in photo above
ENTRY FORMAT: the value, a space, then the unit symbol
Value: 9705.2 gal
